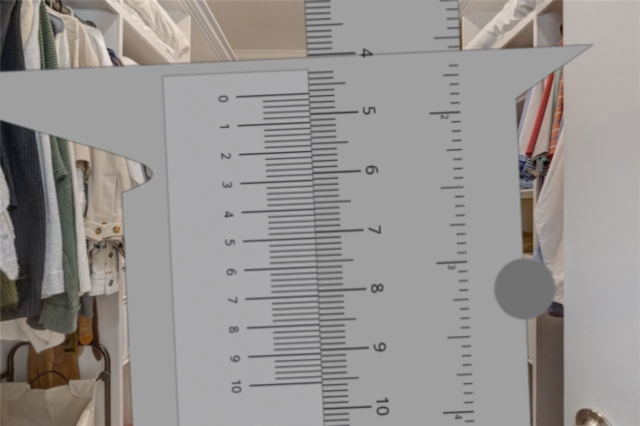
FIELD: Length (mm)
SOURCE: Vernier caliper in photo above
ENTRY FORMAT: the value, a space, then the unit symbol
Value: 46.5 mm
